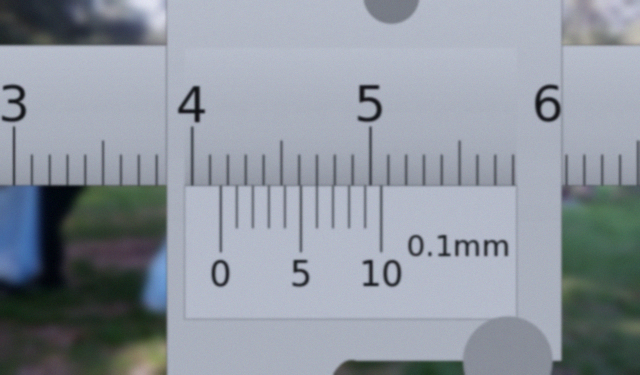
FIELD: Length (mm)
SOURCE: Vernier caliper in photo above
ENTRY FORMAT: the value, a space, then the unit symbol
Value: 41.6 mm
